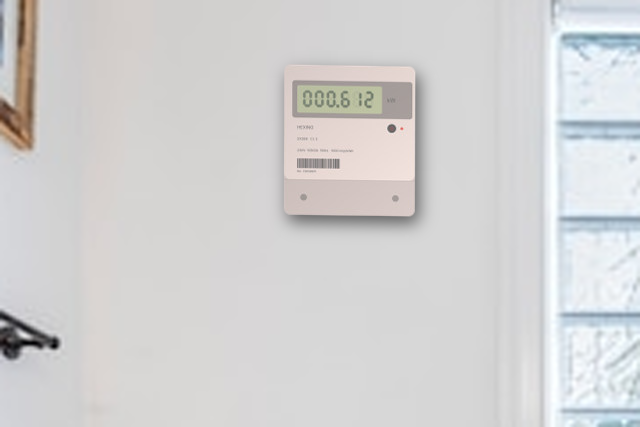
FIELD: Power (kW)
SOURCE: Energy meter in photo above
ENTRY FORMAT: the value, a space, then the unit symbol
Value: 0.612 kW
